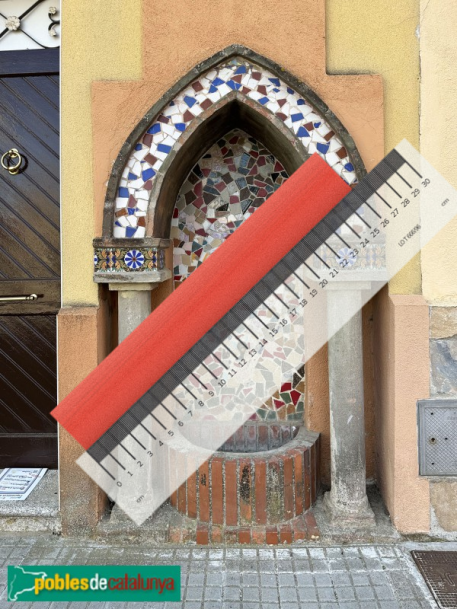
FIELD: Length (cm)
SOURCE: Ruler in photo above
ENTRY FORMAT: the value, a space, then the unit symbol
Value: 26 cm
